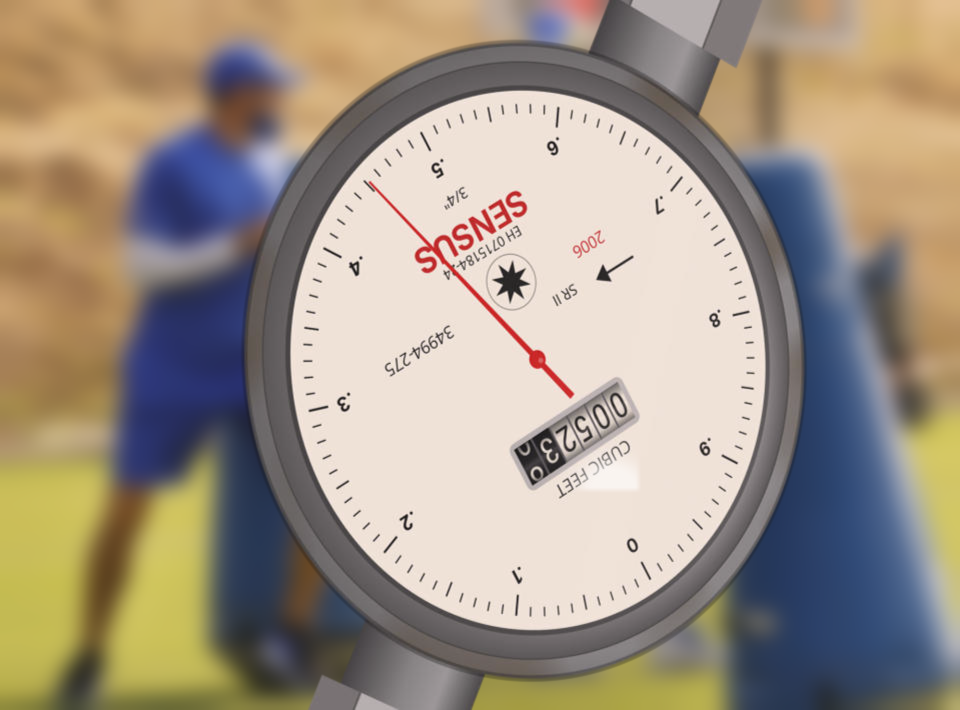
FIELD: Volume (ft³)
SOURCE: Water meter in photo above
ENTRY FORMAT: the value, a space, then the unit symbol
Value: 5238.45 ft³
